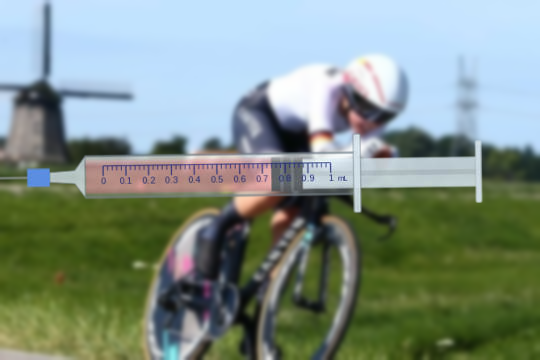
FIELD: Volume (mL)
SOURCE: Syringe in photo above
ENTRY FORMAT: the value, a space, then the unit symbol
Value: 0.74 mL
